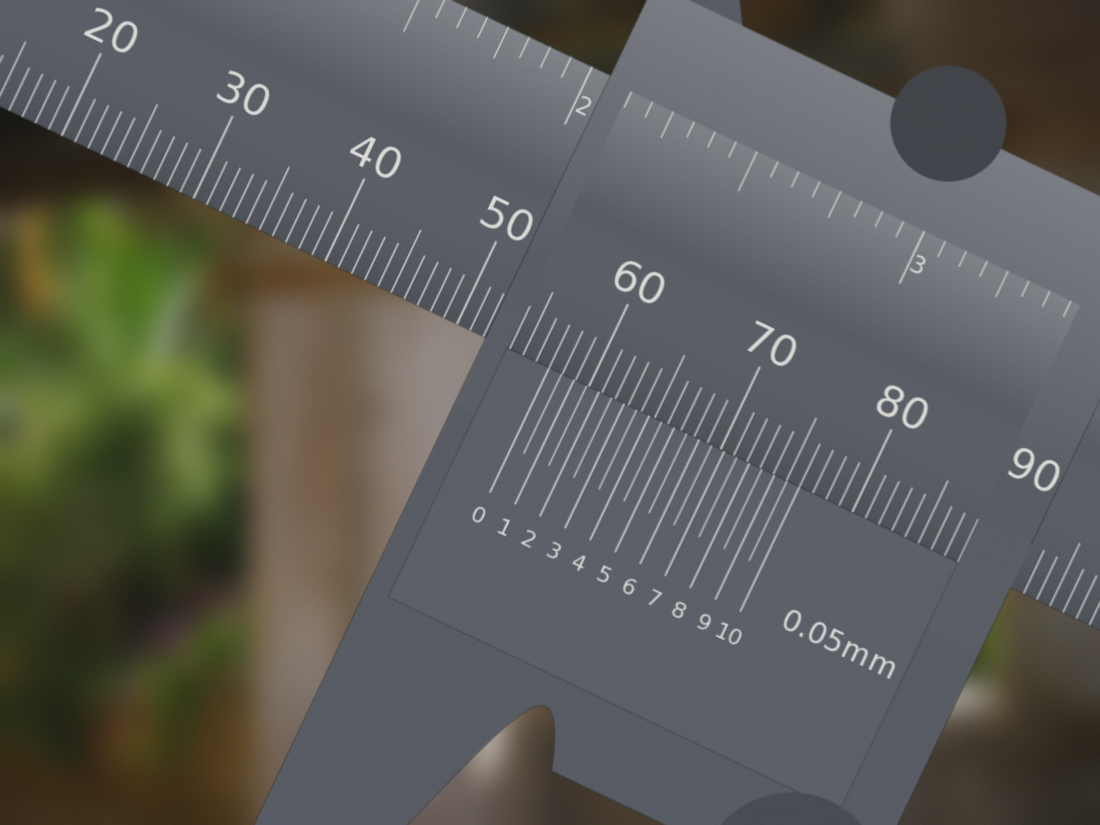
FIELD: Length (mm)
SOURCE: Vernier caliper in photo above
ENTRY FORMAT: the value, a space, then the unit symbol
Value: 57.0 mm
